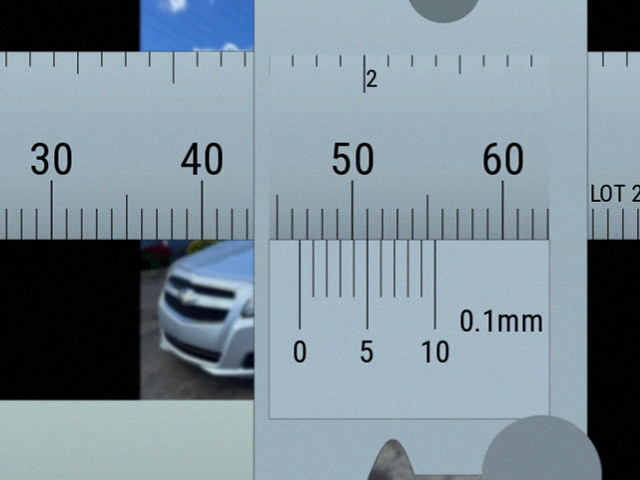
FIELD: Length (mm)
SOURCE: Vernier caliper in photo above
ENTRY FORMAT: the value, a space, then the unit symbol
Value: 46.5 mm
